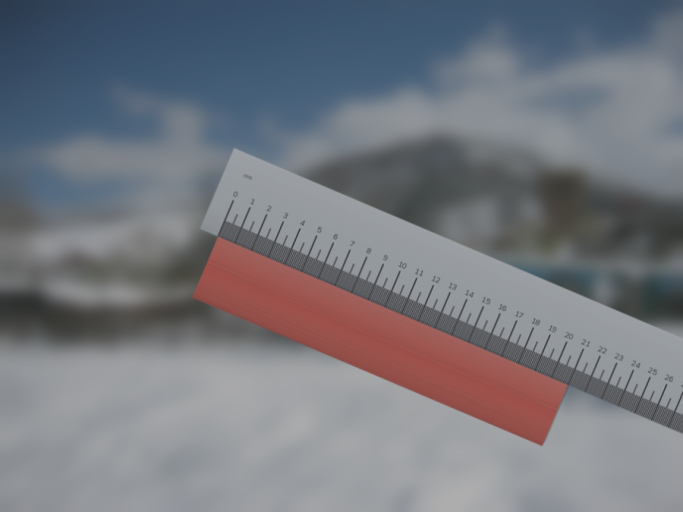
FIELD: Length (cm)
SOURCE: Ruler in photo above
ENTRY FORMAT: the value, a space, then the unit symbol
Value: 21 cm
